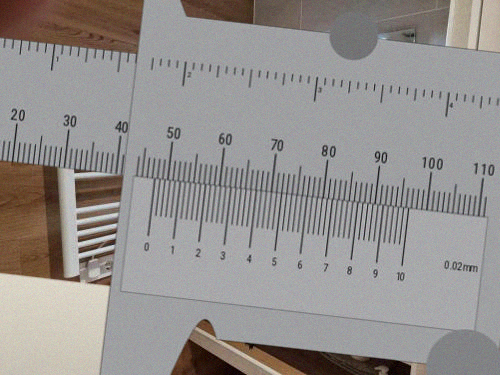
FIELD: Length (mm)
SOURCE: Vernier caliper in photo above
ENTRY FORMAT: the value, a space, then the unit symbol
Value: 47.5 mm
